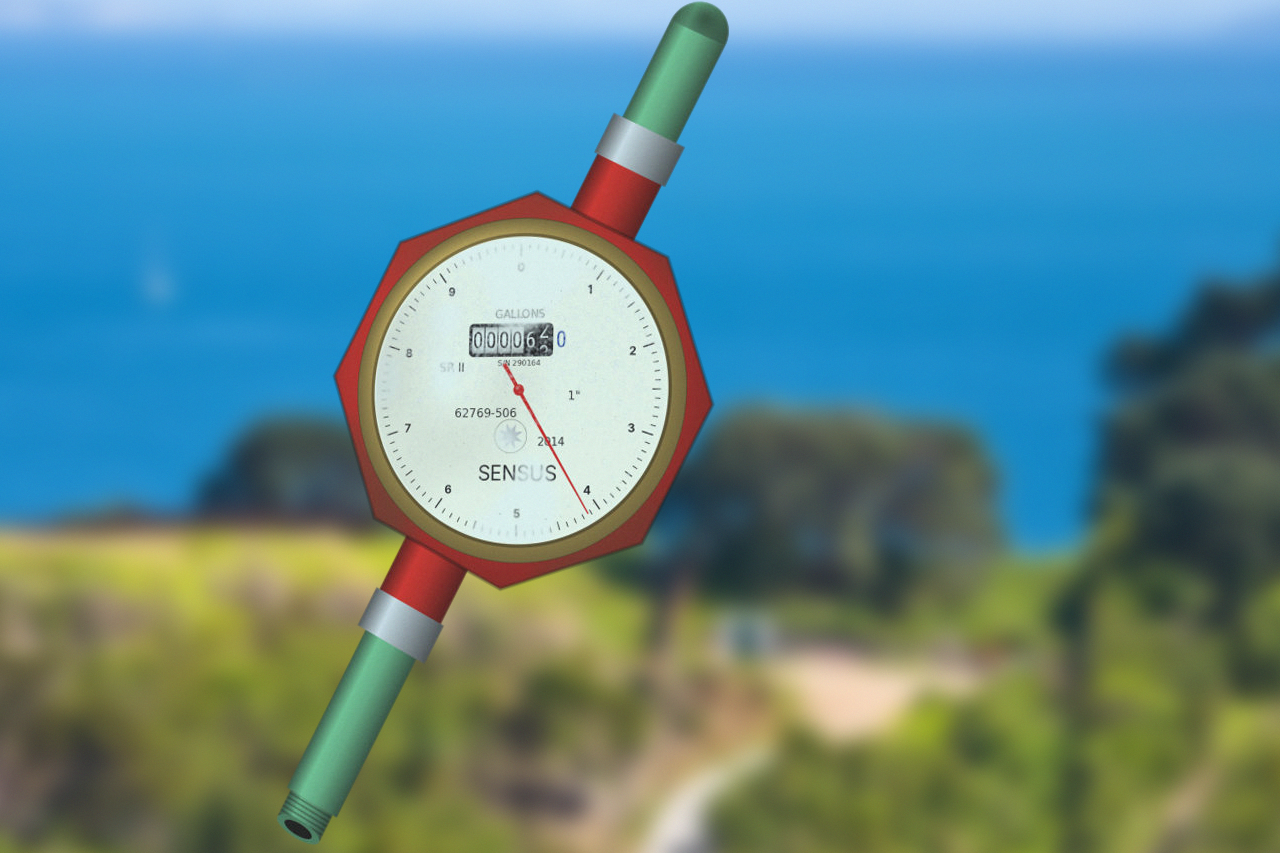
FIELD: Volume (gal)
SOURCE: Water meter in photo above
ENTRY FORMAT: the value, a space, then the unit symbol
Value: 624.1 gal
